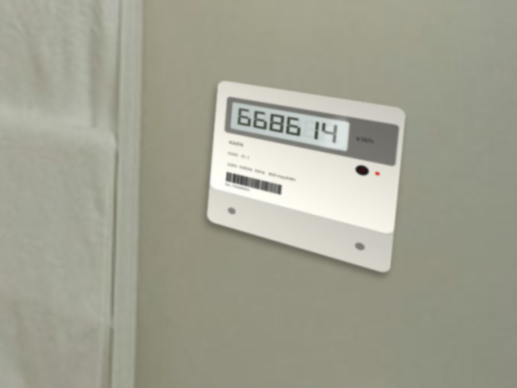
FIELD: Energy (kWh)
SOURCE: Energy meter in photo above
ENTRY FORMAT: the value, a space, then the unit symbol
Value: 668614 kWh
